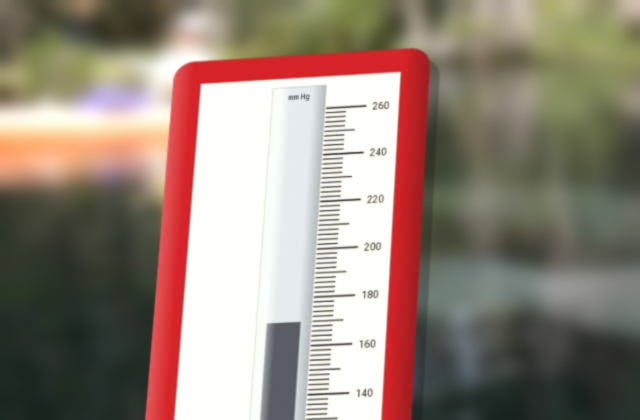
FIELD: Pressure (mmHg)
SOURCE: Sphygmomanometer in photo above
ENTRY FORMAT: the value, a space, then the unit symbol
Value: 170 mmHg
